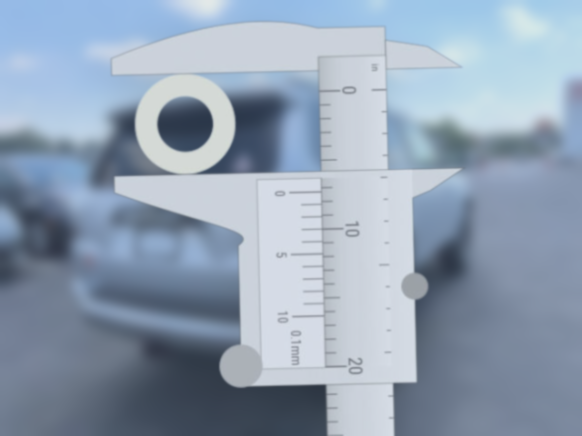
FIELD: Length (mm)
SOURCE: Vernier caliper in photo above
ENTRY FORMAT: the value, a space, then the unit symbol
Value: 7.3 mm
